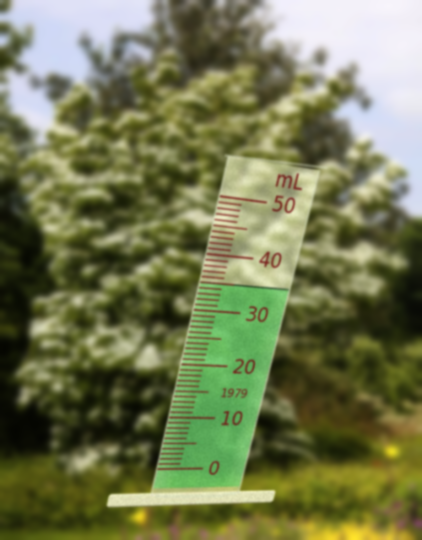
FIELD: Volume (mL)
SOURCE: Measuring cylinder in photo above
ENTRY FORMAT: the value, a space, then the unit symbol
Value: 35 mL
